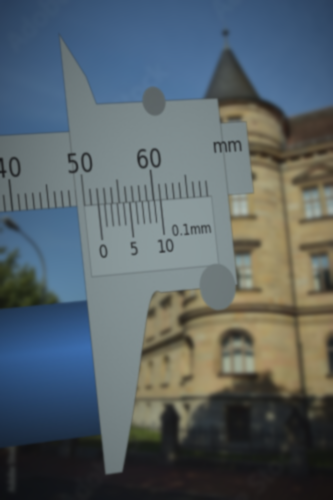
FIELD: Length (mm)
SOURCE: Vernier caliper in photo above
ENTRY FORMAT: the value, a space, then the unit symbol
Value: 52.0 mm
